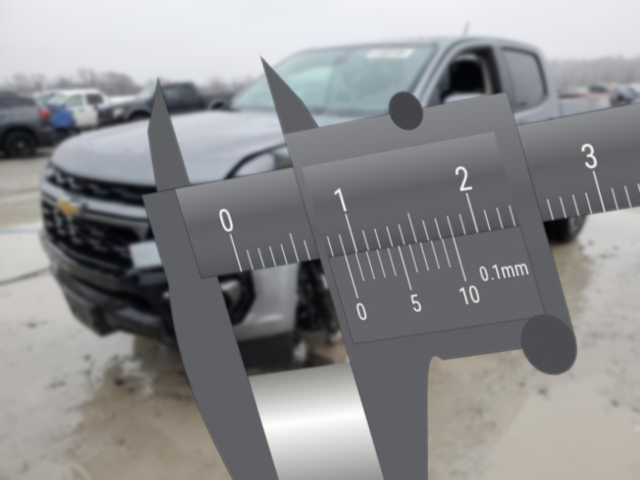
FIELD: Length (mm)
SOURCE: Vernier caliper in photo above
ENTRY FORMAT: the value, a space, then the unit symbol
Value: 9.0 mm
